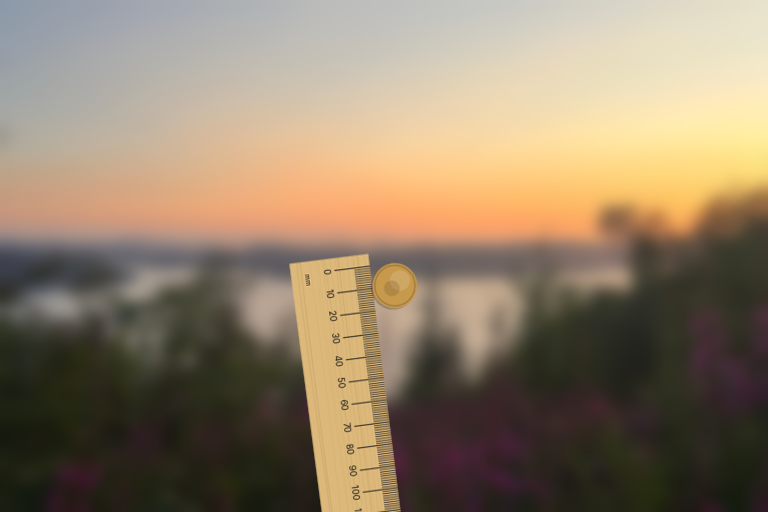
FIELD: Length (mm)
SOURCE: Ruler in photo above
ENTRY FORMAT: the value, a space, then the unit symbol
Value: 20 mm
